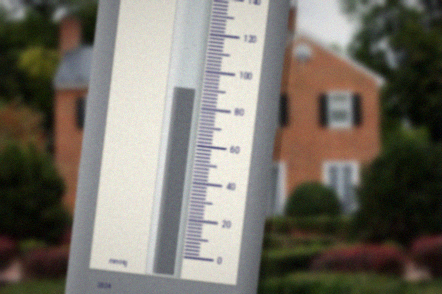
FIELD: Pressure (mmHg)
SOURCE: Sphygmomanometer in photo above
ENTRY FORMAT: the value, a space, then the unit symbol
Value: 90 mmHg
